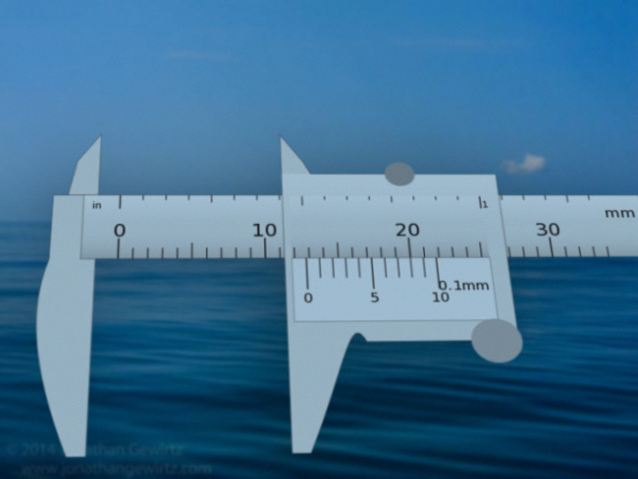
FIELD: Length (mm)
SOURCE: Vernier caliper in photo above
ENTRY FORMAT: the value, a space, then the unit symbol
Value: 12.8 mm
